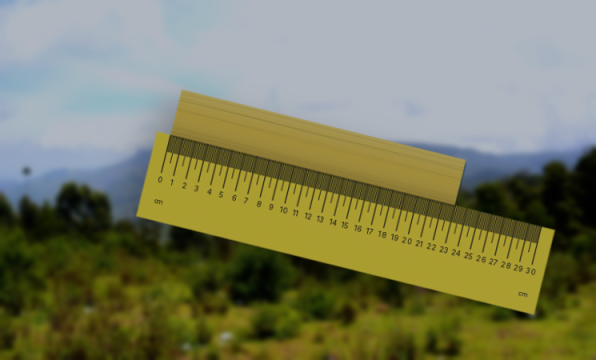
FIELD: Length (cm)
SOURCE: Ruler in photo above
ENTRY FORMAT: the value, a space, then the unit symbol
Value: 23 cm
